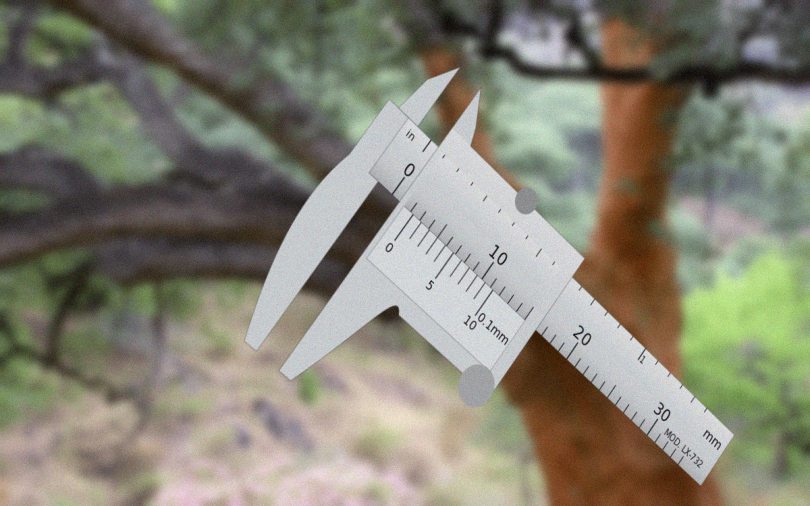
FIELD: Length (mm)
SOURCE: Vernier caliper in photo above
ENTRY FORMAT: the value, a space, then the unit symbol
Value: 2.3 mm
